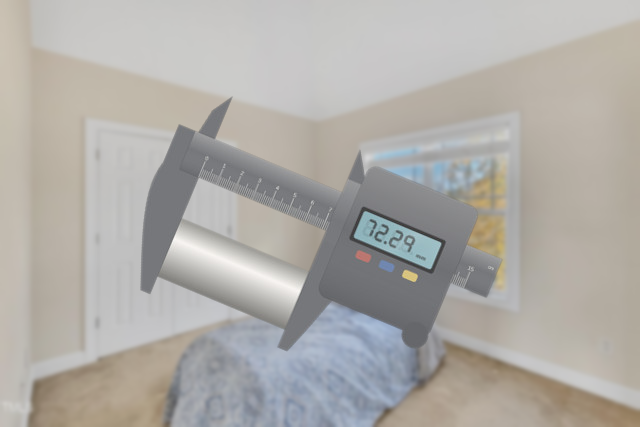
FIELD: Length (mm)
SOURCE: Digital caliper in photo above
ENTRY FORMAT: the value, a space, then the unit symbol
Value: 72.29 mm
